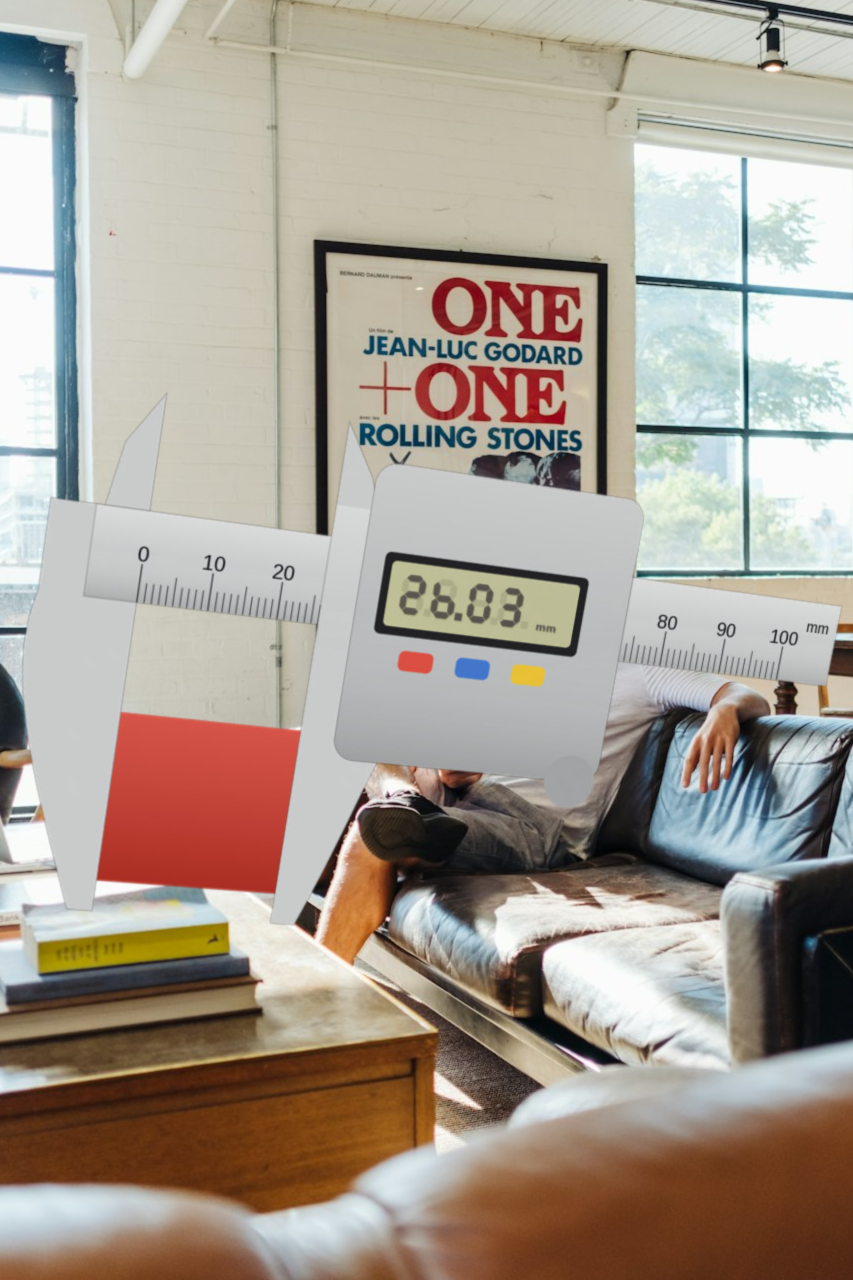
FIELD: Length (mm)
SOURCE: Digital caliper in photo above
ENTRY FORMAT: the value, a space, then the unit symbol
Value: 26.03 mm
